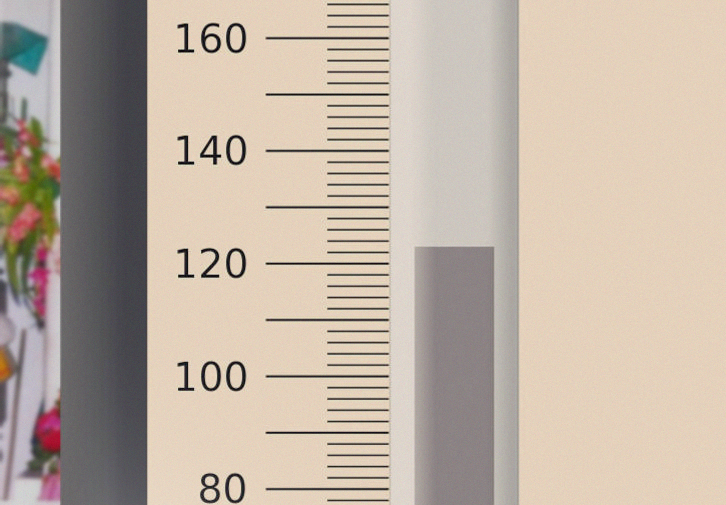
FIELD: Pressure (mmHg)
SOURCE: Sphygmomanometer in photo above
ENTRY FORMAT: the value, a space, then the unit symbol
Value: 123 mmHg
